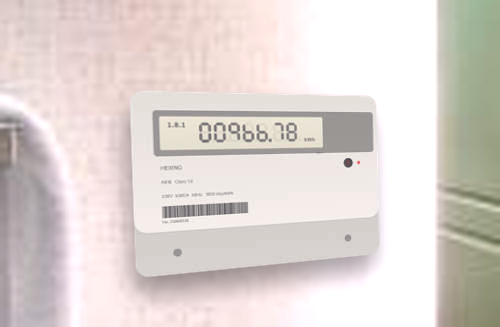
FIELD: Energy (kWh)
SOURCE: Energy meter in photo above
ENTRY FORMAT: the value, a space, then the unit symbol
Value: 966.78 kWh
